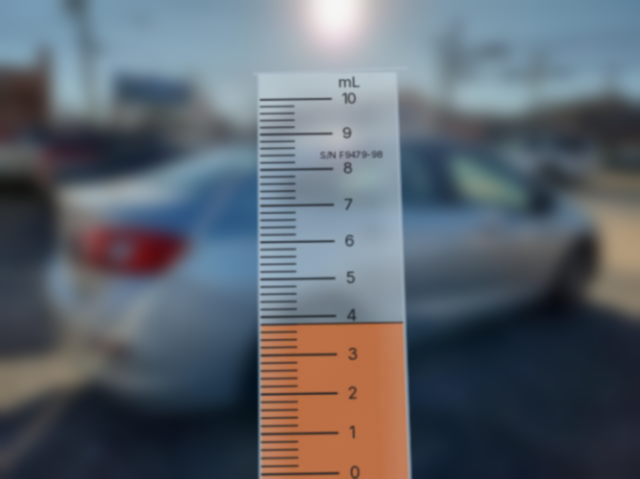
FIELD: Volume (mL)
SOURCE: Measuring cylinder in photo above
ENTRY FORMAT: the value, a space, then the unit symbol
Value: 3.8 mL
